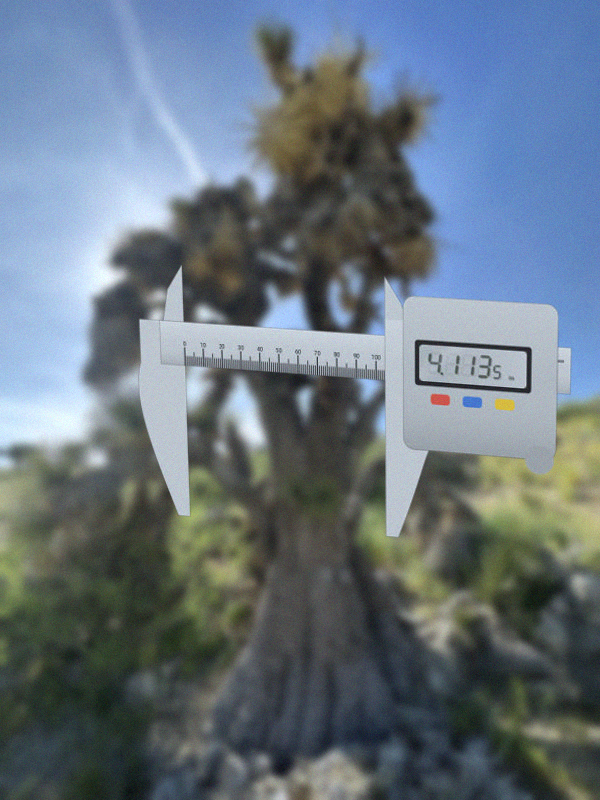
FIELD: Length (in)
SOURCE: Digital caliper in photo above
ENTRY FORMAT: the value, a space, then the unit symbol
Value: 4.1135 in
